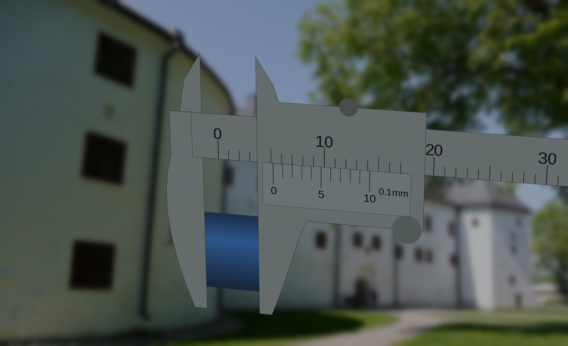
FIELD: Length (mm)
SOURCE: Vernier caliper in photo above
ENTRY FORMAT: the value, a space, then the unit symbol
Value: 5.2 mm
